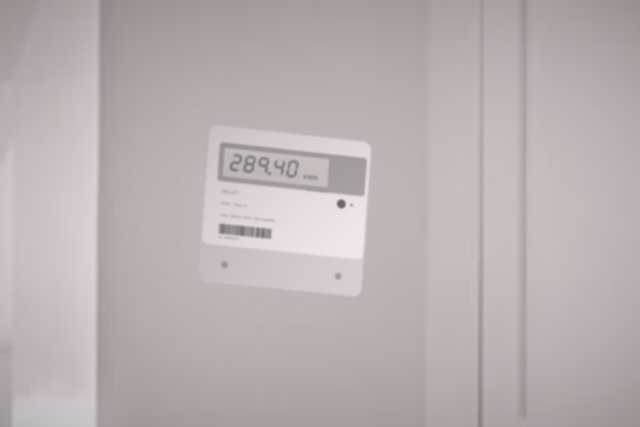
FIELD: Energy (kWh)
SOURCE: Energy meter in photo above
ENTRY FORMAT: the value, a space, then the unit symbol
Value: 289.40 kWh
